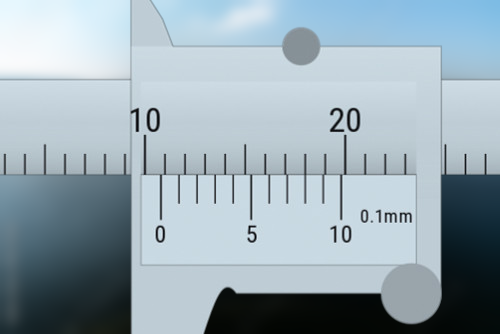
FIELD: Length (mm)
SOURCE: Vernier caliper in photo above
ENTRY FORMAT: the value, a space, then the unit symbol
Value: 10.8 mm
